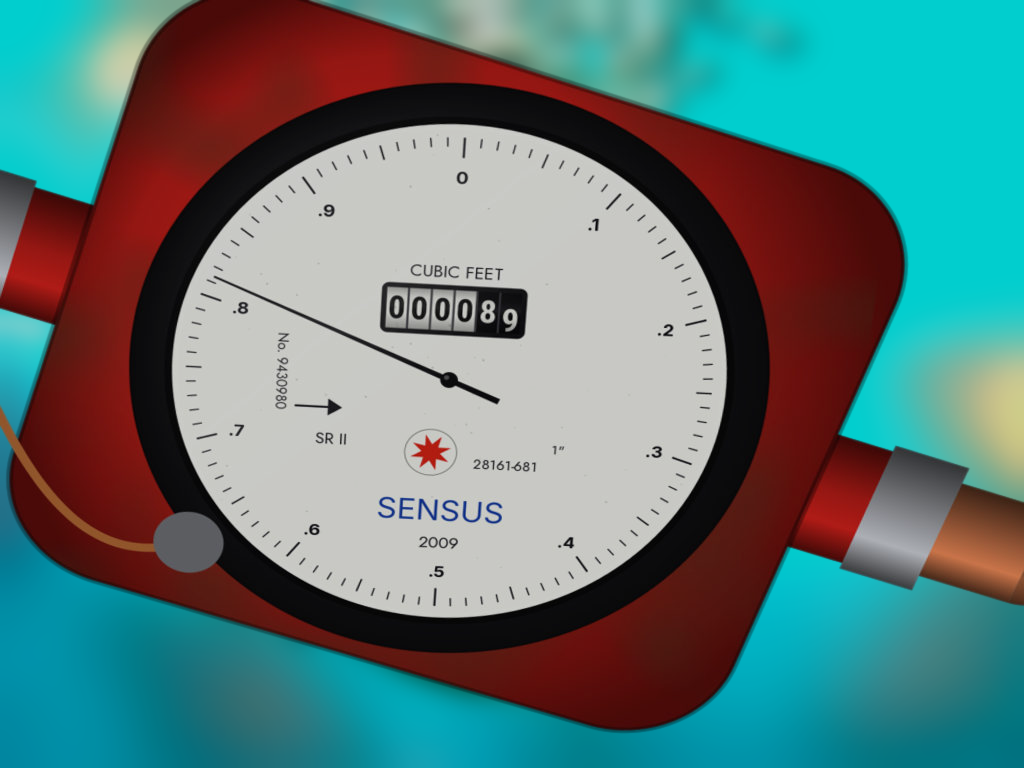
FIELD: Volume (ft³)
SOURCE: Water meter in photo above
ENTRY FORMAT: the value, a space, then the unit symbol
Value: 88.81 ft³
